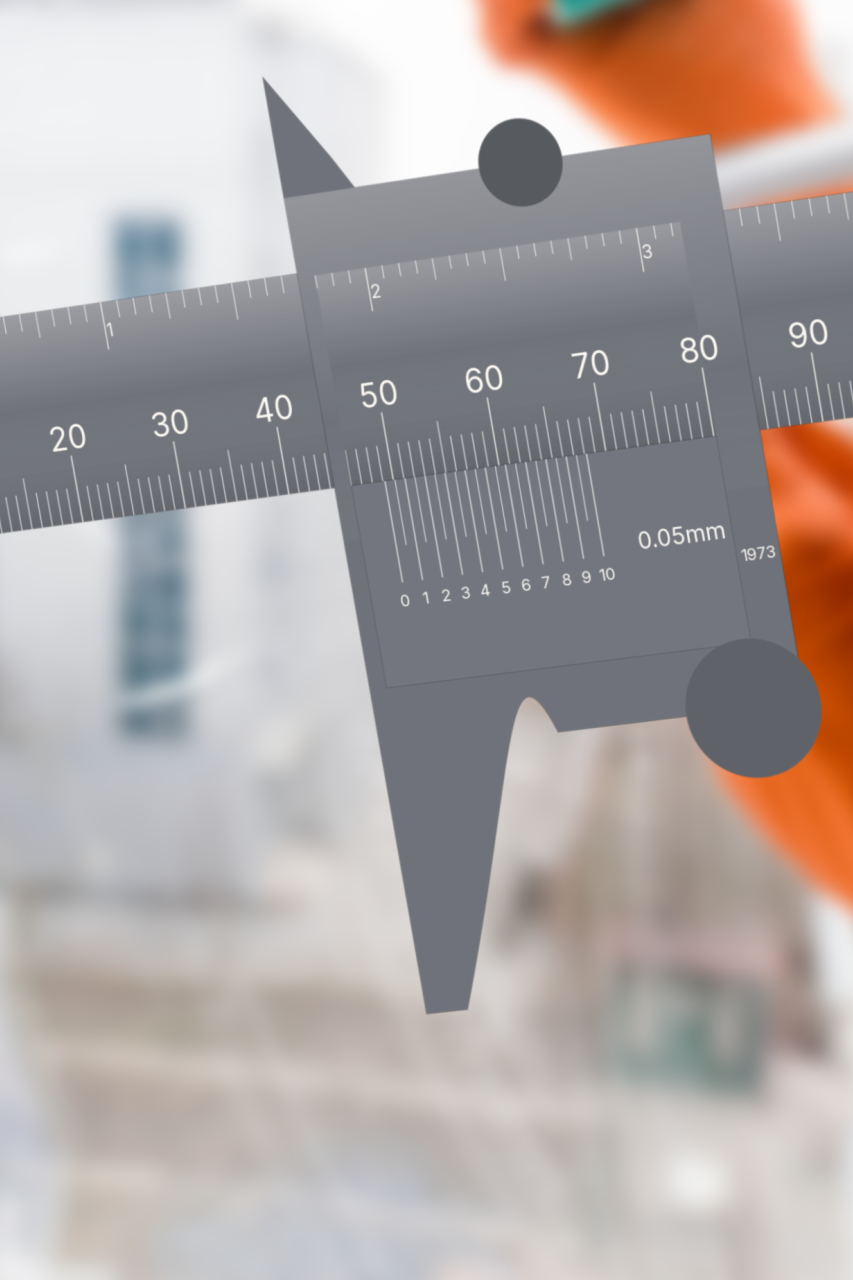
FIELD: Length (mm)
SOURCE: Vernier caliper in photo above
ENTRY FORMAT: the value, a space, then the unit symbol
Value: 49.2 mm
